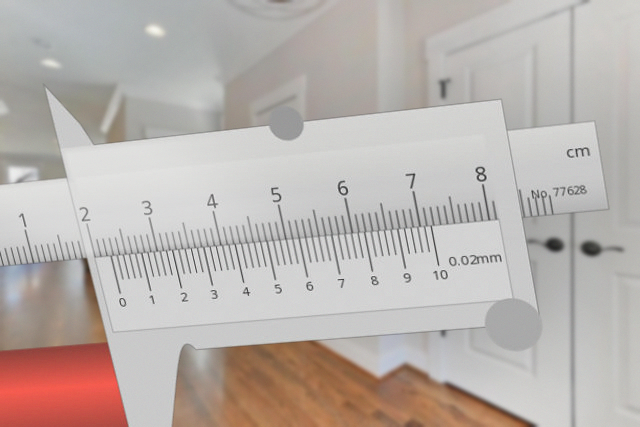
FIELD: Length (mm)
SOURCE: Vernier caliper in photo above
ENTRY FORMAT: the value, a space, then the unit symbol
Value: 22.6 mm
